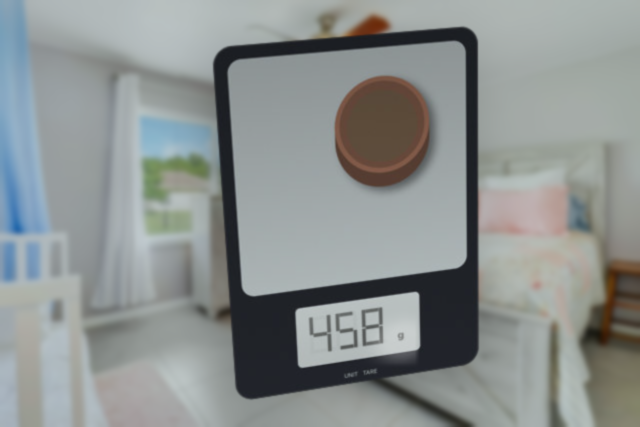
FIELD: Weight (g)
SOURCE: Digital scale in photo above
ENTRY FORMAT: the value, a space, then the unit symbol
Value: 458 g
